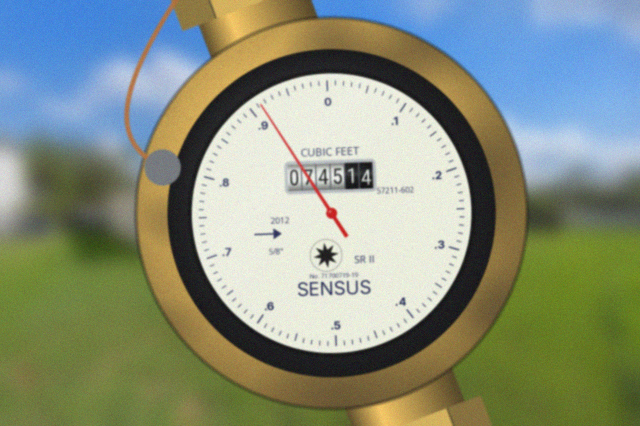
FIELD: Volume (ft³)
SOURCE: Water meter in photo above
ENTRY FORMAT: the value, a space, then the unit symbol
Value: 74513.91 ft³
